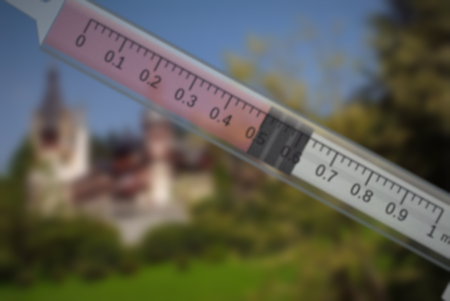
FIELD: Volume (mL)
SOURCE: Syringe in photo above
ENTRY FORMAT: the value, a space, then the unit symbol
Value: 0.5 mL
